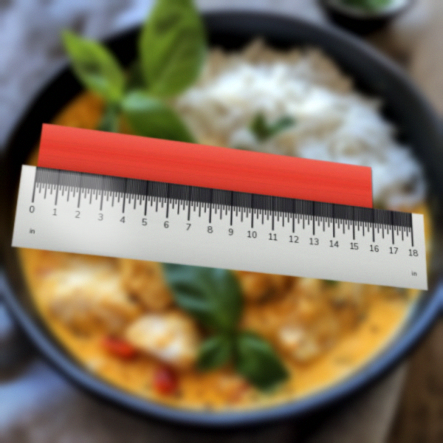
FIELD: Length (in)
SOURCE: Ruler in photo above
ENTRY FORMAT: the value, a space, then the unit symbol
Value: 16 in
